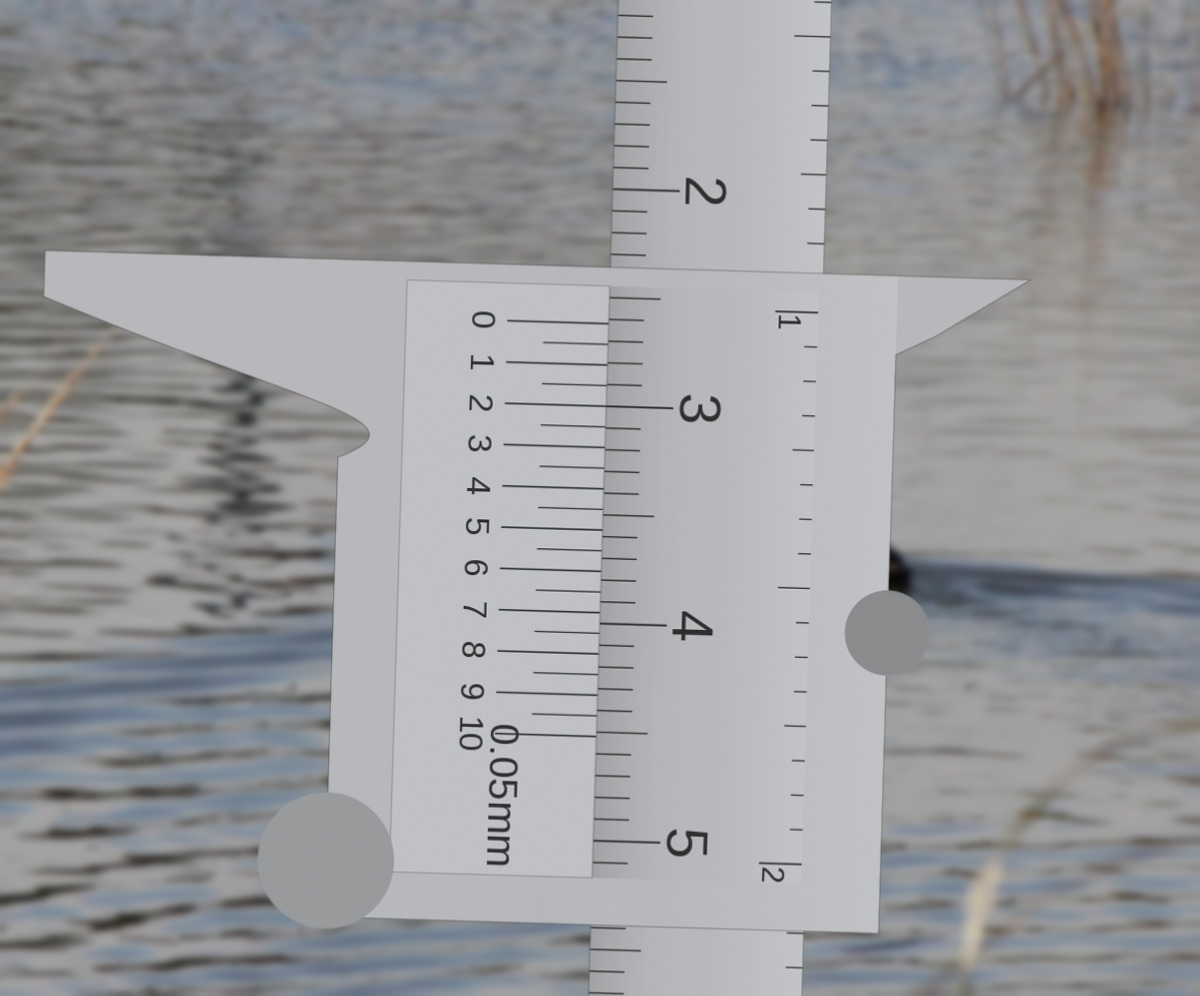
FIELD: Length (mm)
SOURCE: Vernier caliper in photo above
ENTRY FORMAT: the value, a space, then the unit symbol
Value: 26.2 mm
